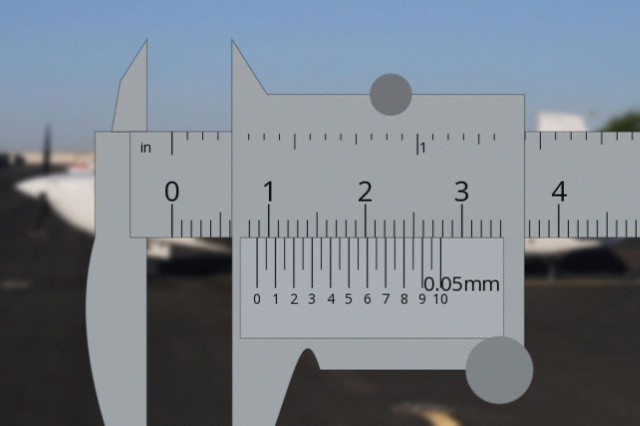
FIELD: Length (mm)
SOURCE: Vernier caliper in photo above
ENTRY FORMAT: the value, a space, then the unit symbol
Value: 8.8 mm
